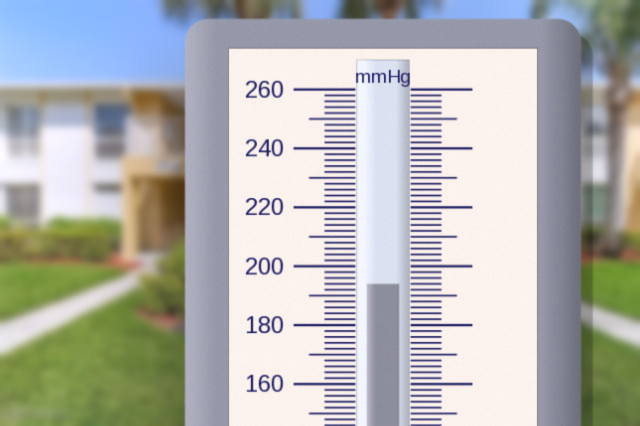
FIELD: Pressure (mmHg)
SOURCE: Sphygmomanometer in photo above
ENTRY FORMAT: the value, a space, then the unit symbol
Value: 194 mmHg
